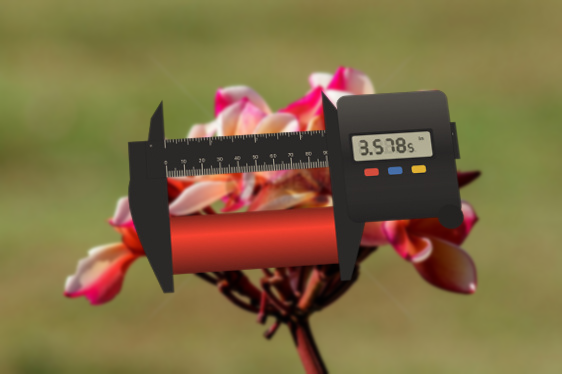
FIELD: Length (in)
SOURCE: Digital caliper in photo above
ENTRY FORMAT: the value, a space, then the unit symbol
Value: 3.5785 in
